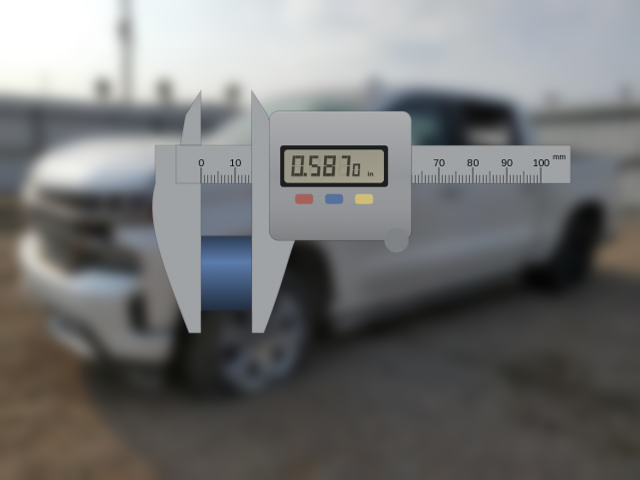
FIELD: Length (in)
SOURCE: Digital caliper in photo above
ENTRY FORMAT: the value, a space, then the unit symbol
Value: 0.5870 in
